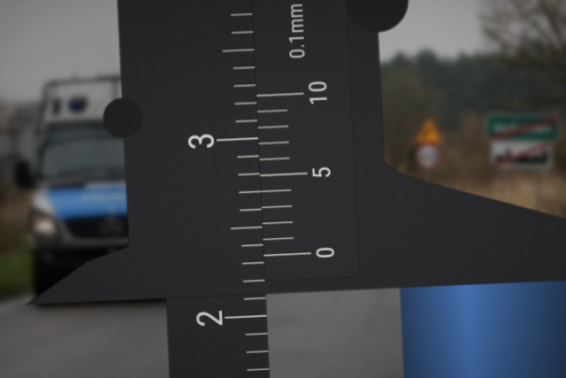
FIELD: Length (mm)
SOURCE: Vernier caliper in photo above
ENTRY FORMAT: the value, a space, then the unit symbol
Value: 23.4 mm
